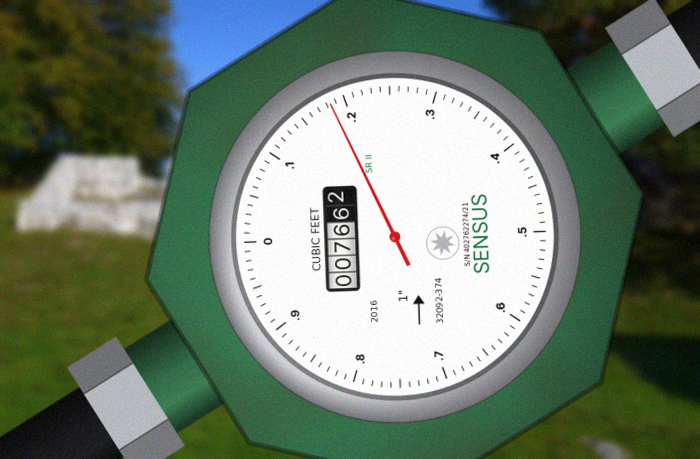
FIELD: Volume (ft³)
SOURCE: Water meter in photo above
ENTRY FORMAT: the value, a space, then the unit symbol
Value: 7662.18 ft³
